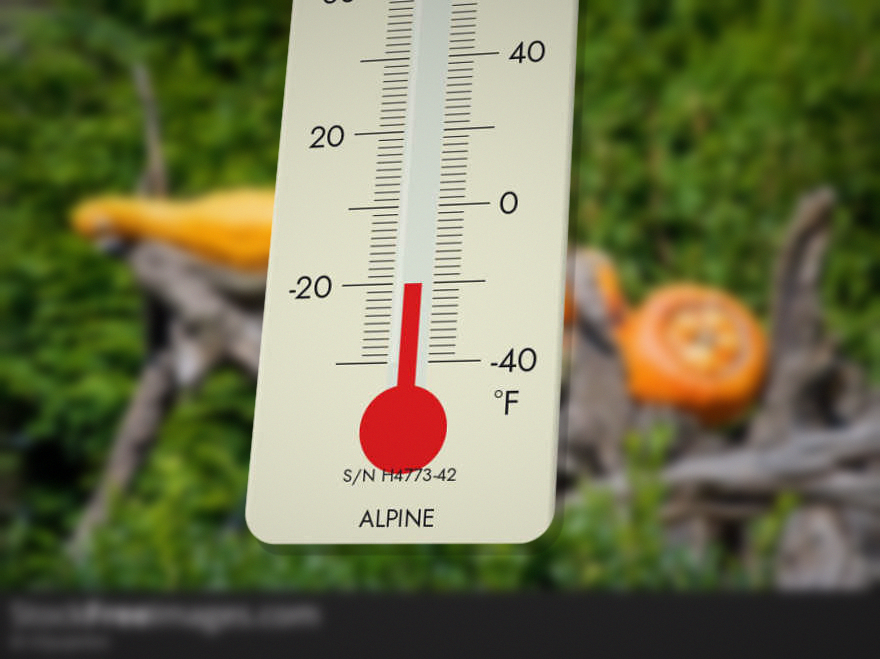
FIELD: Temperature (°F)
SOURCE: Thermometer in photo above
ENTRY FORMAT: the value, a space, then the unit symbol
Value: -20 °F
